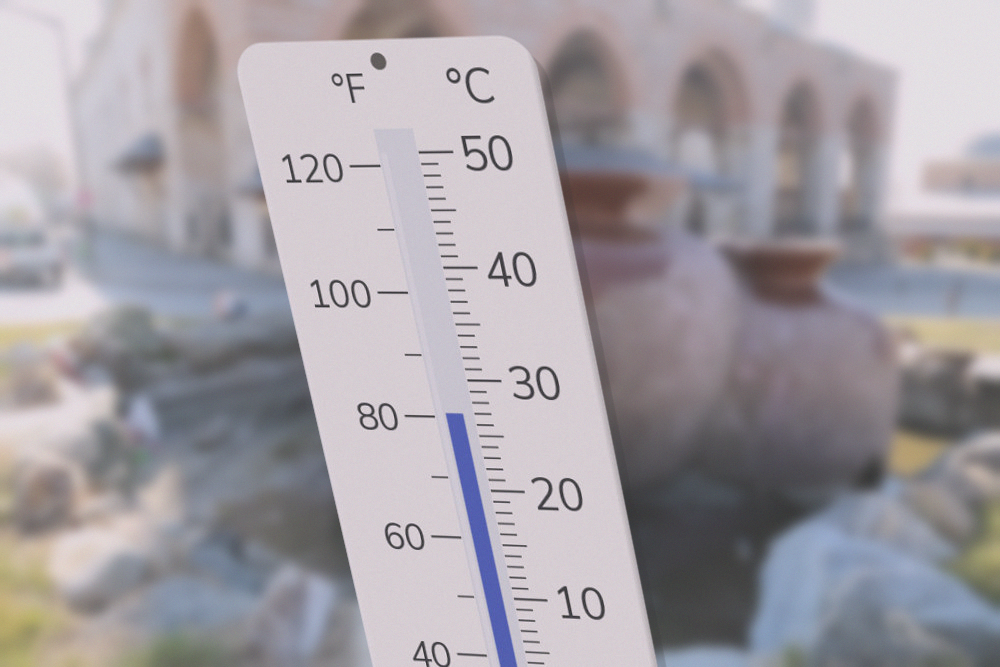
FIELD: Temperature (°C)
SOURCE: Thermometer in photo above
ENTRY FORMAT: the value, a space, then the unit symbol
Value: 27 °C
